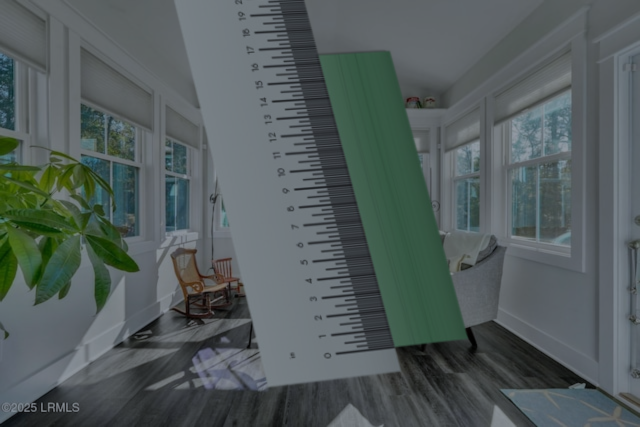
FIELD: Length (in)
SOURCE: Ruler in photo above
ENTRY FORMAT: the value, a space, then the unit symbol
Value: 16.5 in
